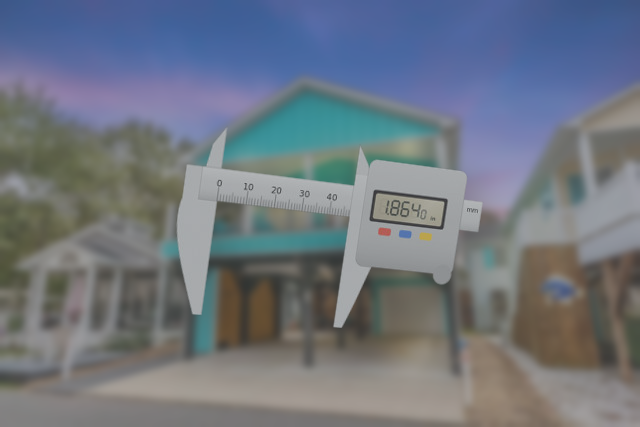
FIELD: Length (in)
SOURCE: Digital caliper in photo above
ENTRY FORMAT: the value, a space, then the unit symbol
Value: 1.8640 in
